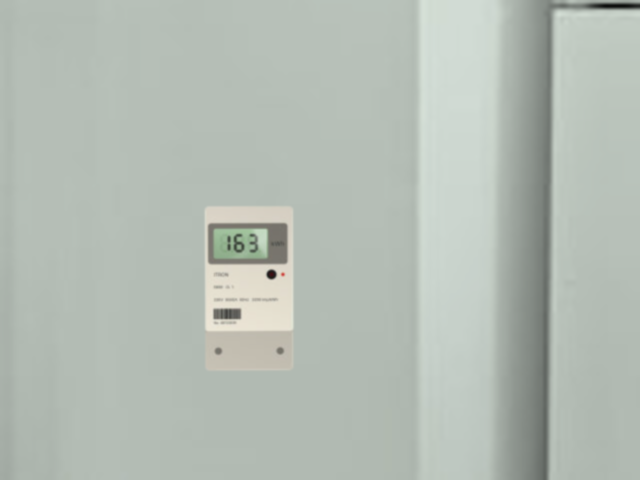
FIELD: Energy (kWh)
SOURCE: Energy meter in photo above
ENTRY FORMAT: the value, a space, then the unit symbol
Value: 163 kWh
